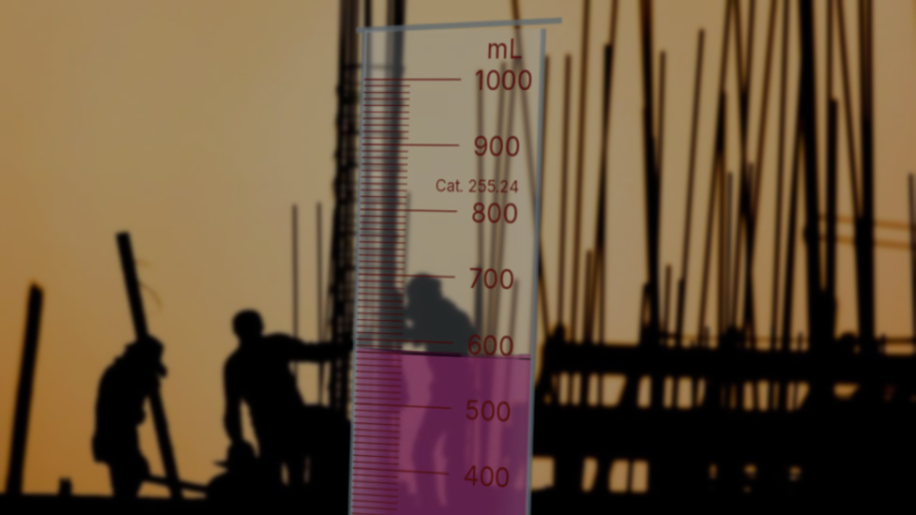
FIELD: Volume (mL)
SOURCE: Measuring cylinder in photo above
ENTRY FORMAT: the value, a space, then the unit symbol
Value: 580 mL
